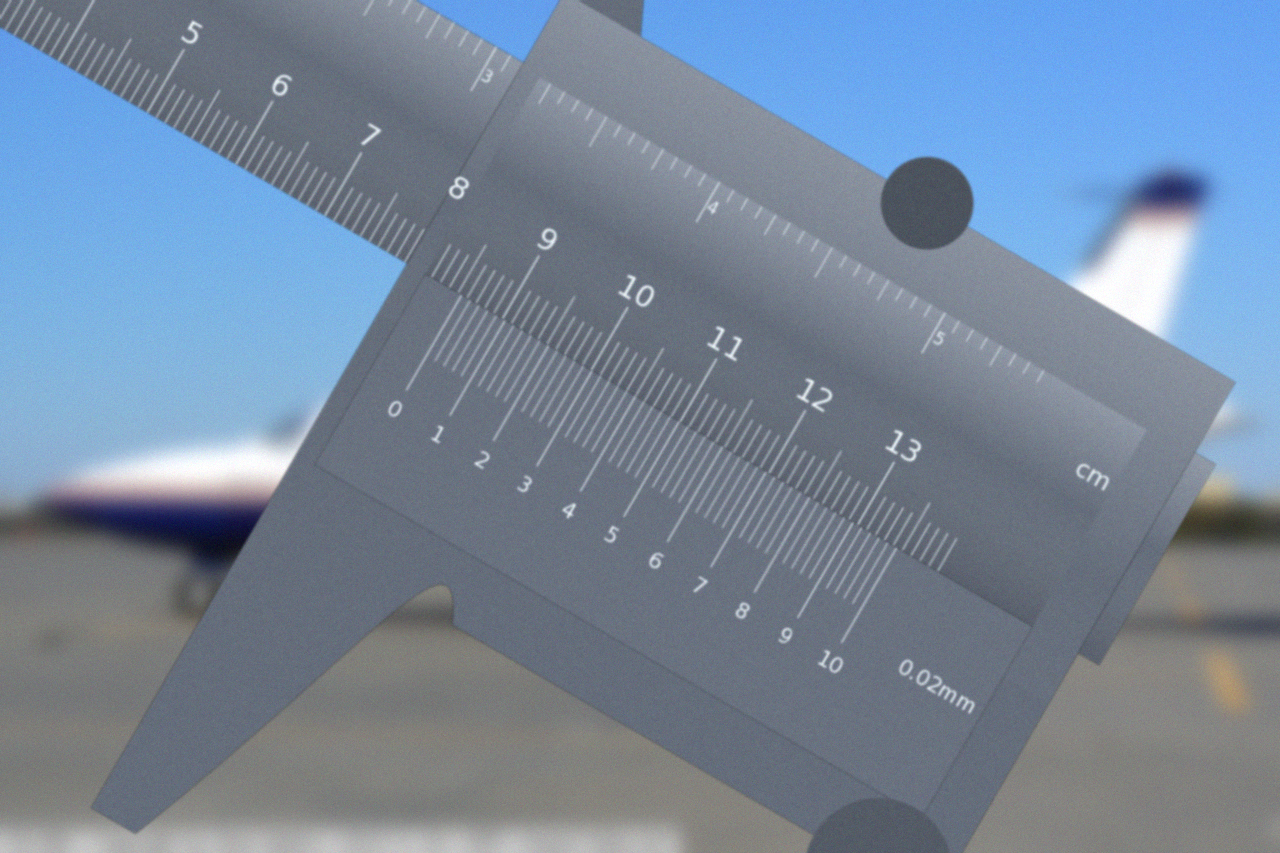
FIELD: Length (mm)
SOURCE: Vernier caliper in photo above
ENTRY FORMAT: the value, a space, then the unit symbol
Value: 85.4 mm
